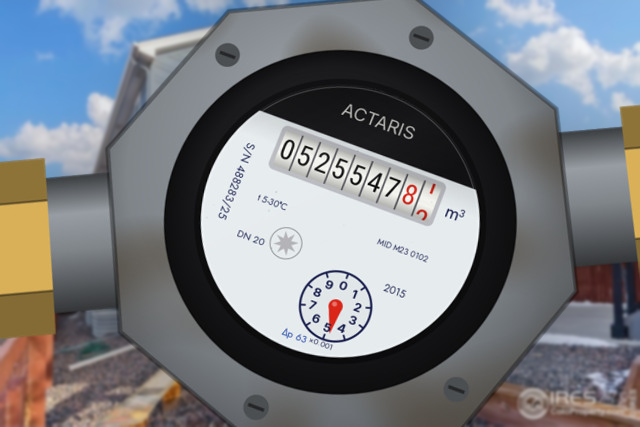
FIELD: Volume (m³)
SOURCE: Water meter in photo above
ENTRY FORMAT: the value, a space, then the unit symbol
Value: 525547.814 m³
